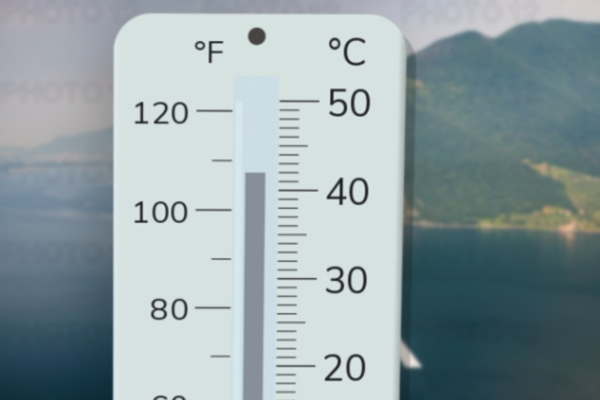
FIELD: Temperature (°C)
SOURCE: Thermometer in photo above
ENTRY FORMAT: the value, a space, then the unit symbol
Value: 42 °C
